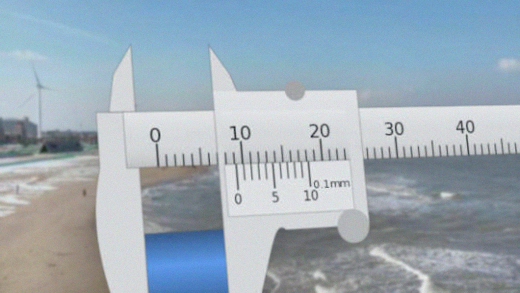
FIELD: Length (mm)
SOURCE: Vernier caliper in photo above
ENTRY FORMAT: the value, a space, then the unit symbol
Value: 9.2 mm
